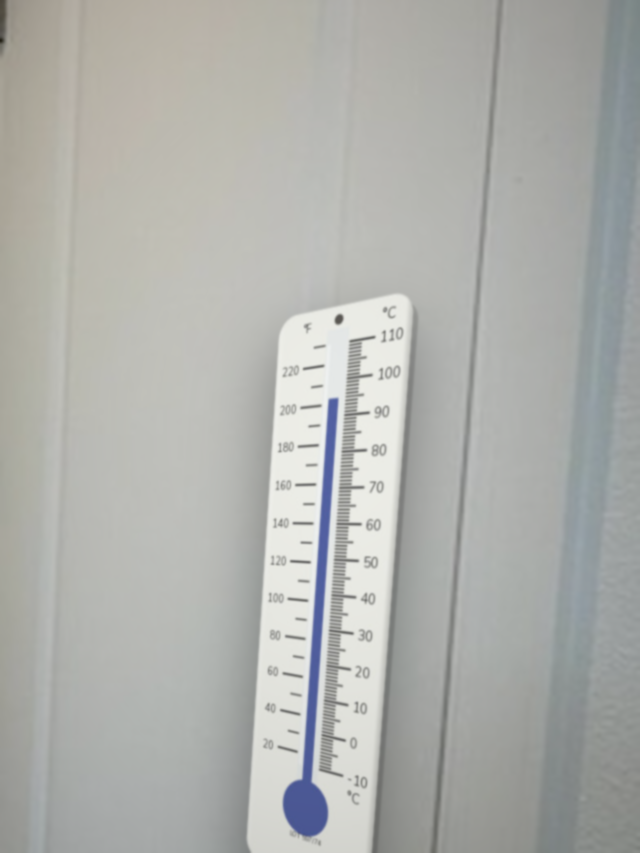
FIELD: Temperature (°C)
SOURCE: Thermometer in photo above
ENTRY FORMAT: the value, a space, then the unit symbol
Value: 95 °C
